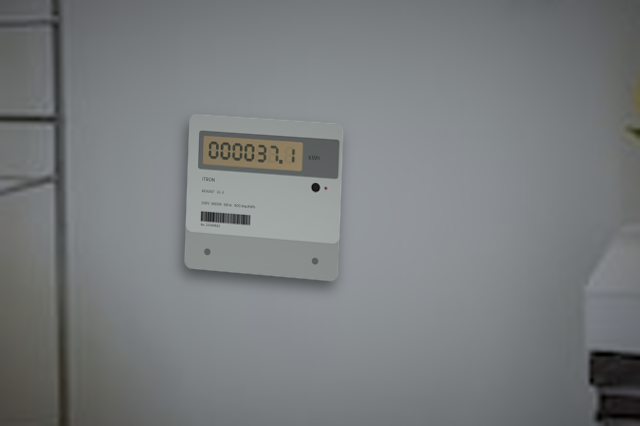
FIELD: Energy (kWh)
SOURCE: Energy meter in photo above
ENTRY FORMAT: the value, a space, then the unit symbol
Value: 37.1 kWh
